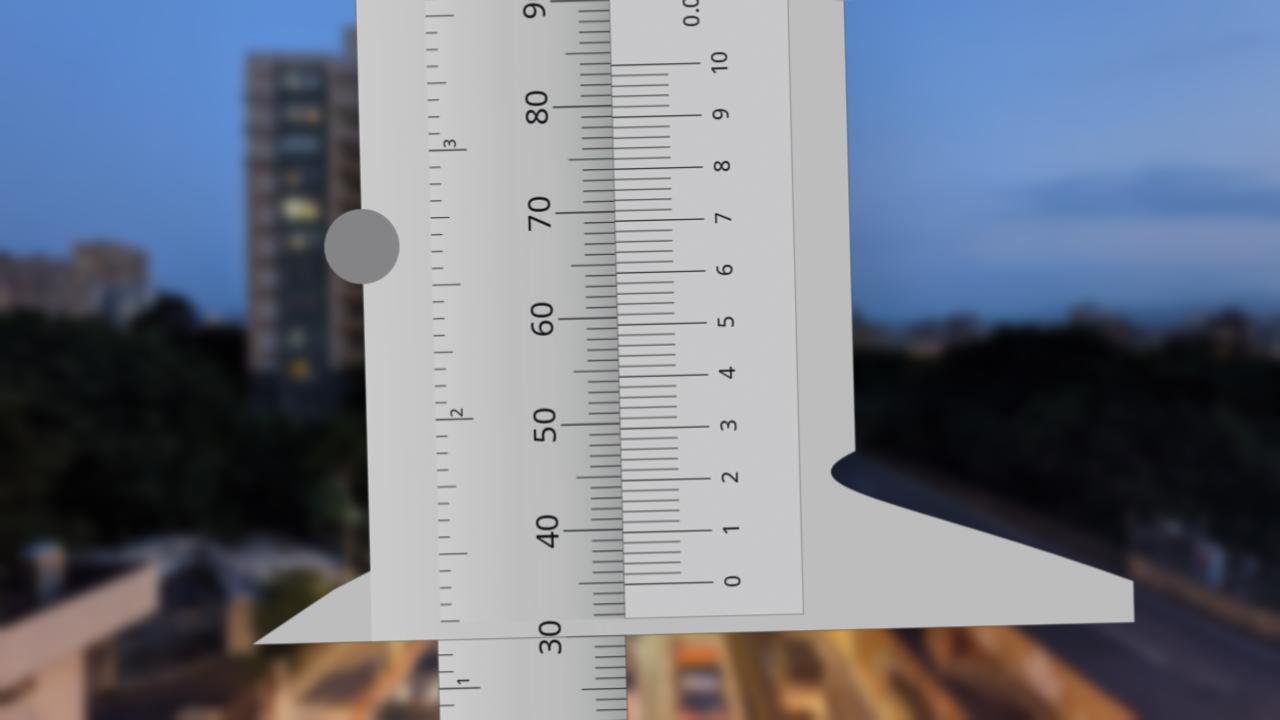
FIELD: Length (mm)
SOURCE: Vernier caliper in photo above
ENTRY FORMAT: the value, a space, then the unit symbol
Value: 34.8 mm
